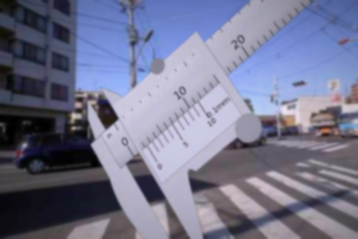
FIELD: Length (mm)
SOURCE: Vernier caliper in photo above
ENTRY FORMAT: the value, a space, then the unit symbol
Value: 2.4 mm
